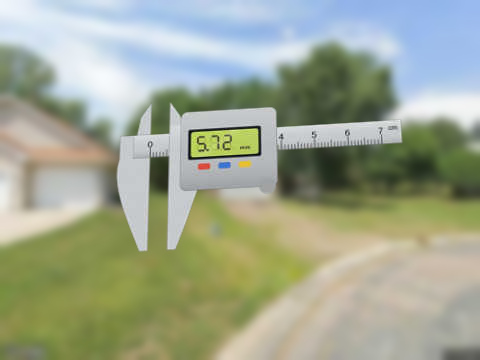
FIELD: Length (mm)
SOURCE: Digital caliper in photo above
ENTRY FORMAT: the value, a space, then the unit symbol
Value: 5.72 mm
